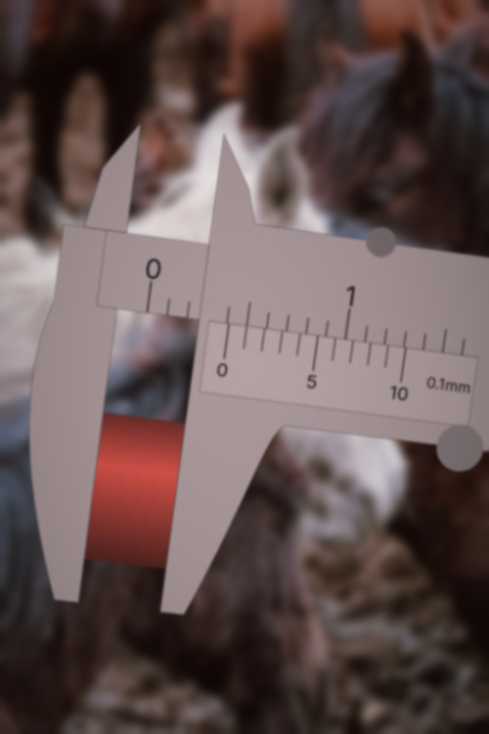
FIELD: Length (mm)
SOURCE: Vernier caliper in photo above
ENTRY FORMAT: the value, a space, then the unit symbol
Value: 4.1 mm
